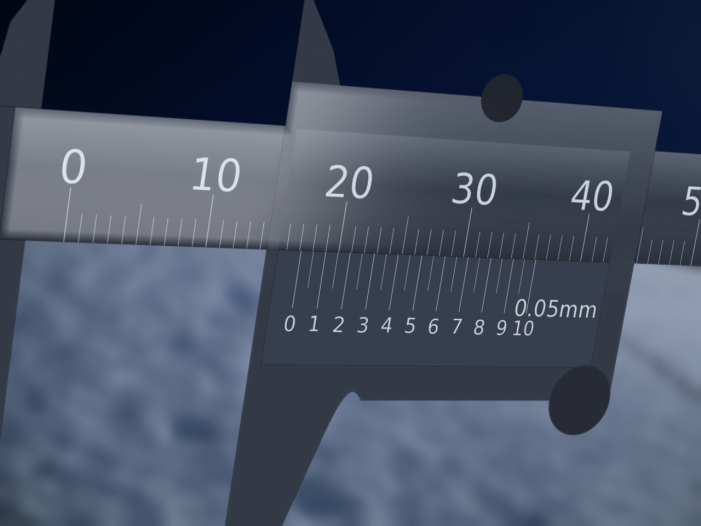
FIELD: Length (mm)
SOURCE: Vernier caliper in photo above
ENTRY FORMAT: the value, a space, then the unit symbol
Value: 17.1 mm
